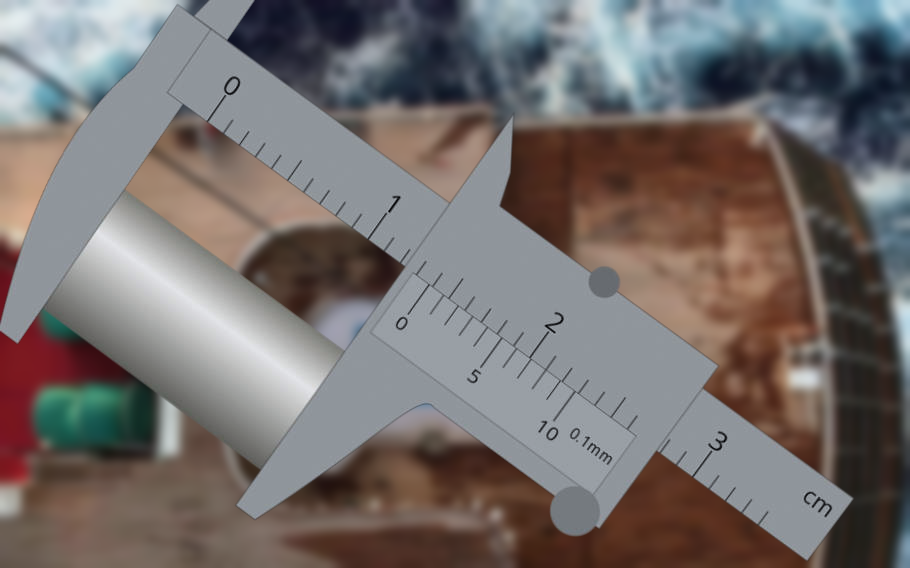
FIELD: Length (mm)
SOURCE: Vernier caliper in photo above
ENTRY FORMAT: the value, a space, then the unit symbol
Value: 13.8 mm
